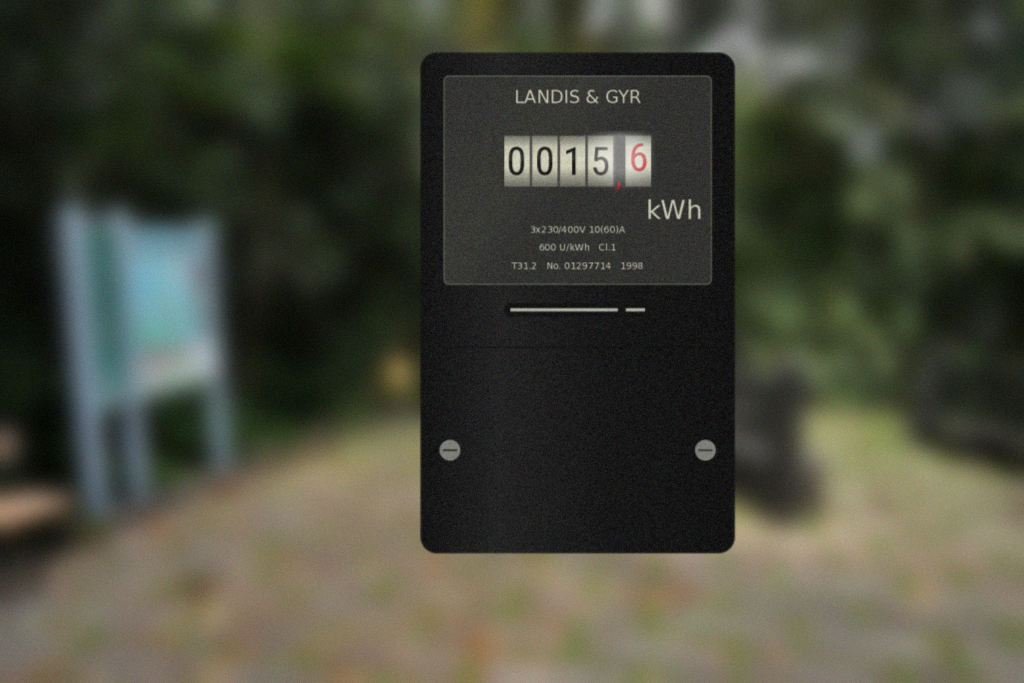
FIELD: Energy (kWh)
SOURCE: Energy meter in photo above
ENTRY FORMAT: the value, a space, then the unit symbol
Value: 15.6 kWh
